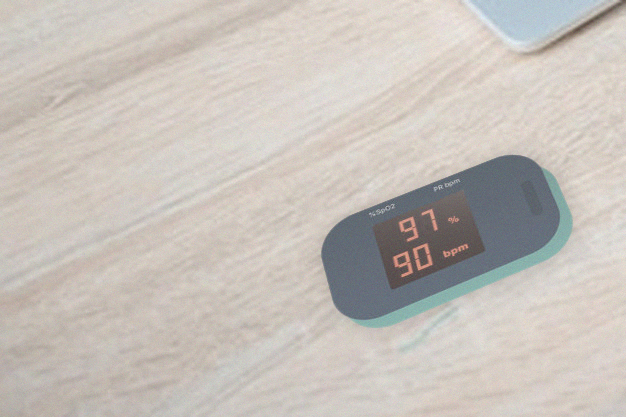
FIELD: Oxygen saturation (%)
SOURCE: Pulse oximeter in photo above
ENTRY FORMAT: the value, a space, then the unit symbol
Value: 97 %
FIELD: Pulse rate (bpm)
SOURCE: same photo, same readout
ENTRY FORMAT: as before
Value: 90 bpm
